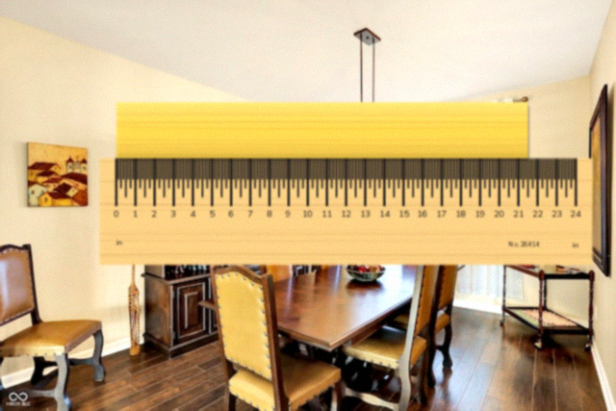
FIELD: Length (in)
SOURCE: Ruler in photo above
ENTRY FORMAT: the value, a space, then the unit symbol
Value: 21.5 in
